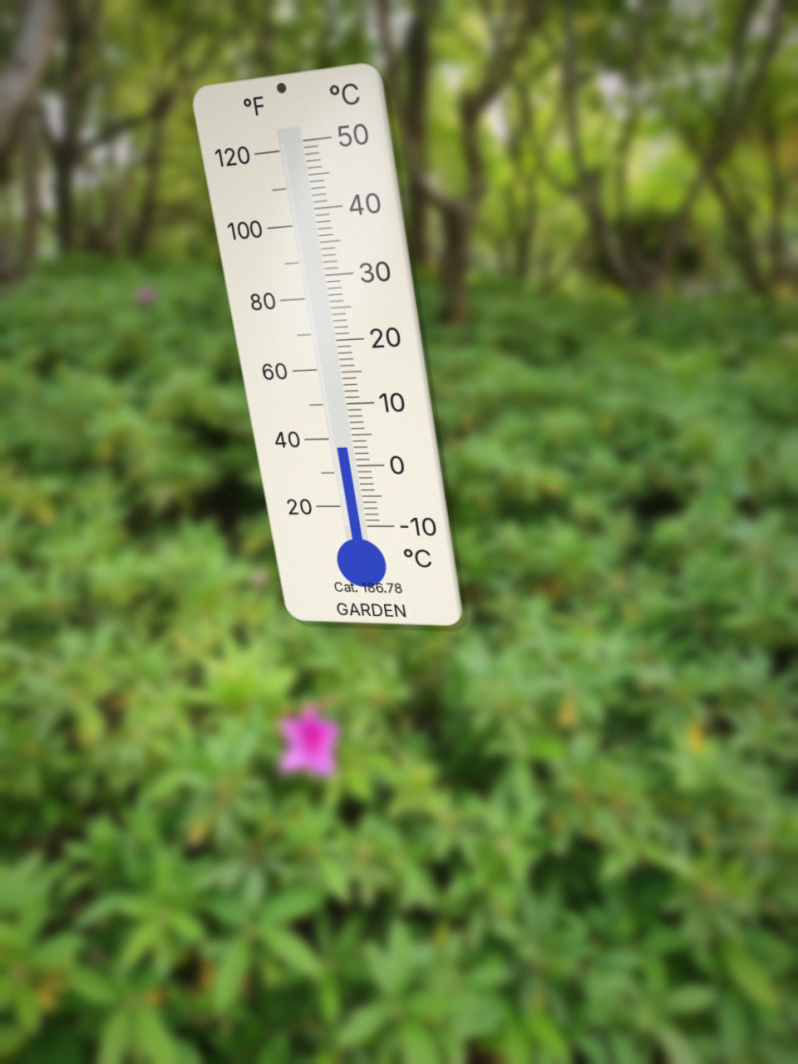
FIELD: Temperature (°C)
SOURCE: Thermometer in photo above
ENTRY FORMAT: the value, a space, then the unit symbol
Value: 3 °C
